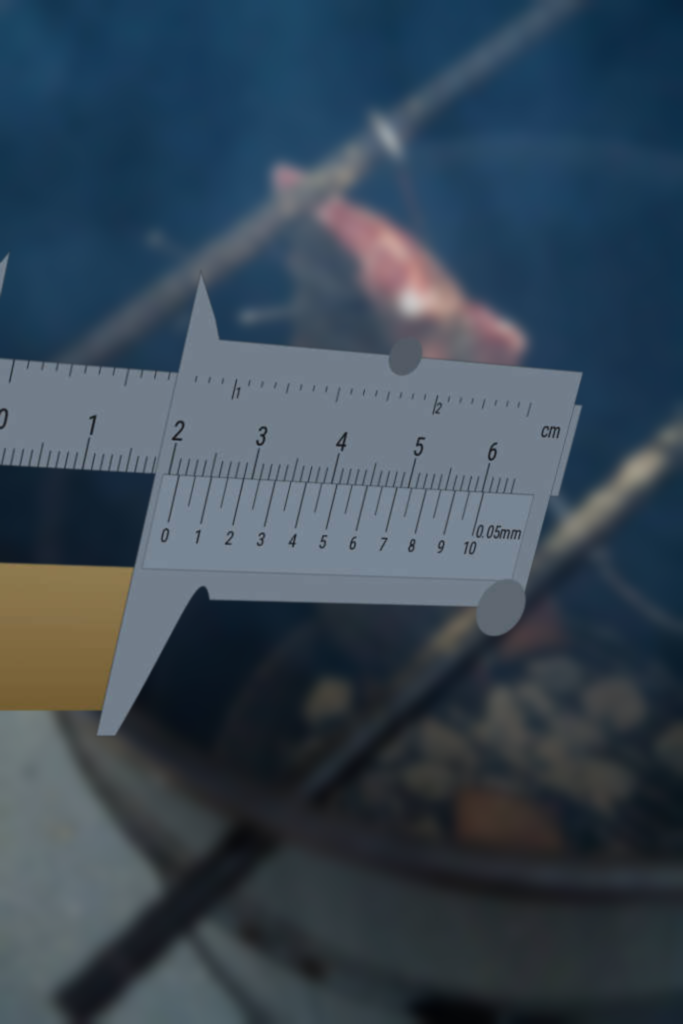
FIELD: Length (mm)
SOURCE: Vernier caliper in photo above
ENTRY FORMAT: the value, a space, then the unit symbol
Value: 21.2 mm
